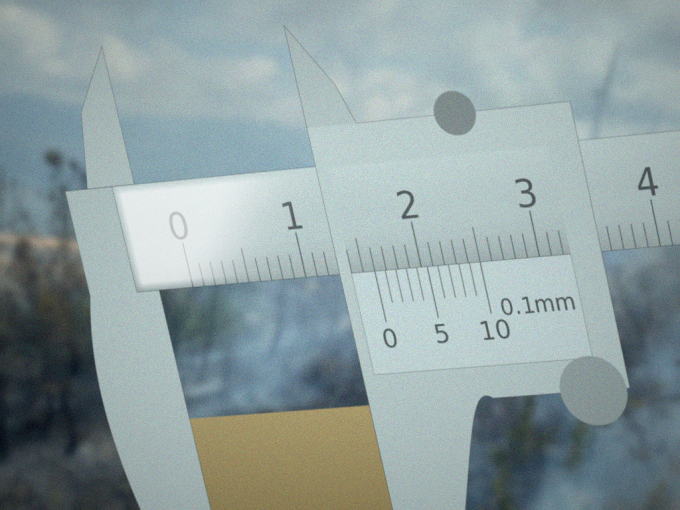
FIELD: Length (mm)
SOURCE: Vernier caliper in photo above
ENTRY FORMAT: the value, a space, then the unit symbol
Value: 16.0 mm
